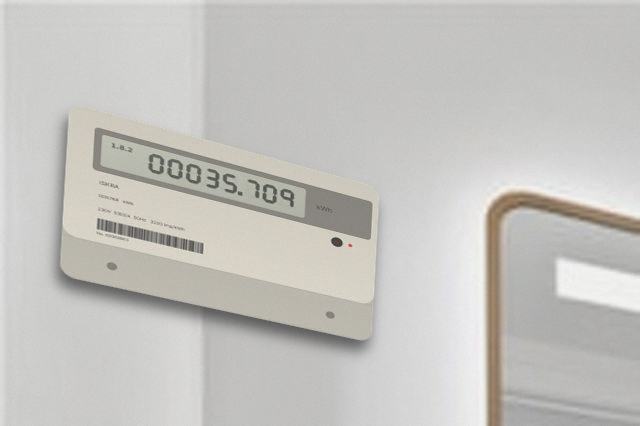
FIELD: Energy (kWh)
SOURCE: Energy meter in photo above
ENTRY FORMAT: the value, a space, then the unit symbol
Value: 35.709 kWh
